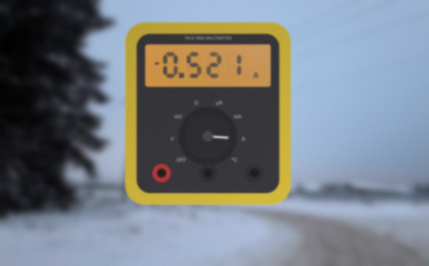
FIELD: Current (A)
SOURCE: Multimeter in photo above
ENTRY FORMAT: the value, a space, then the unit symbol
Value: -0.521 A
